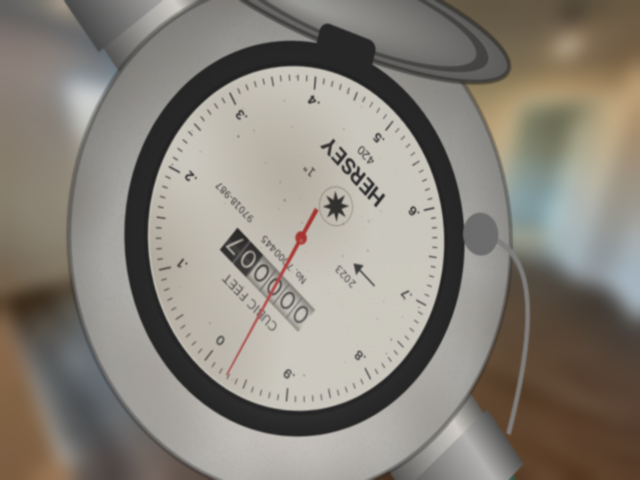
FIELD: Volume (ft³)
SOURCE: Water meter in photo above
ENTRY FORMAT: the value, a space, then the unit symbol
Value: 6.97 ft³
